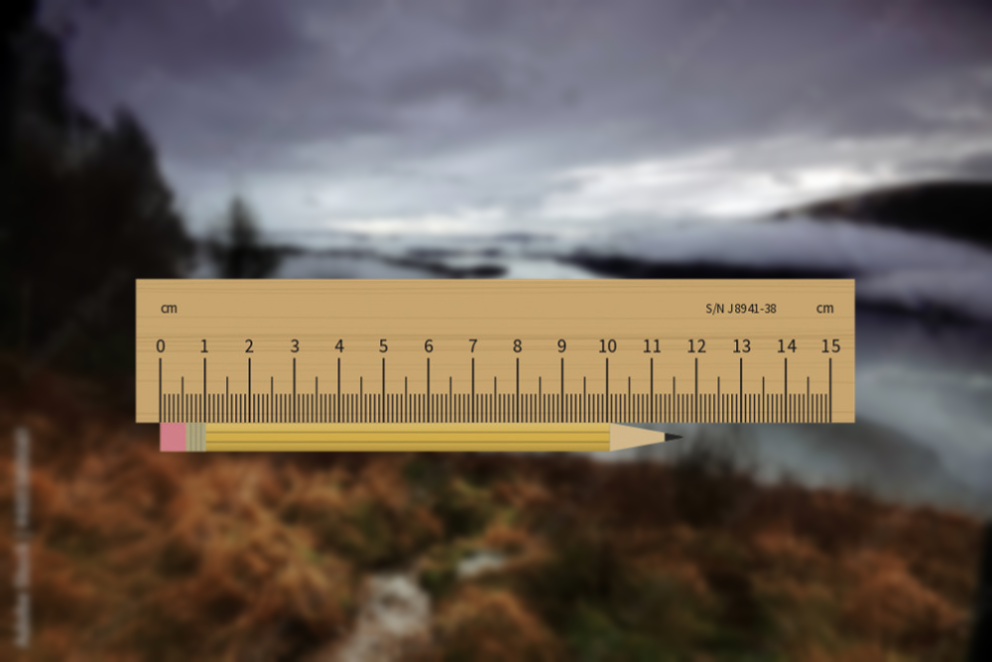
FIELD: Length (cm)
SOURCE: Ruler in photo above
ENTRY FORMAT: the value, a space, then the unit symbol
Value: 11.7 cm
